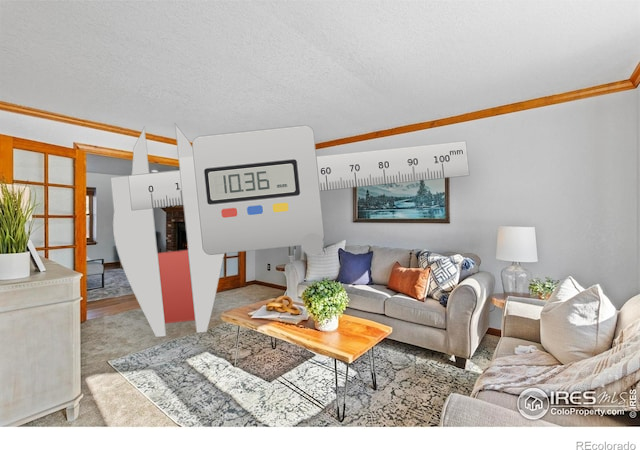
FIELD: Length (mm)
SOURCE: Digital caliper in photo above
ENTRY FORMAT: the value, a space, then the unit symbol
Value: 10.36 mm
